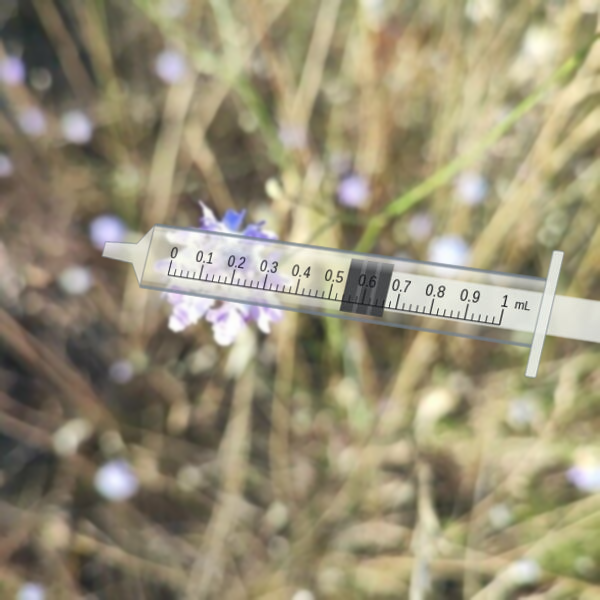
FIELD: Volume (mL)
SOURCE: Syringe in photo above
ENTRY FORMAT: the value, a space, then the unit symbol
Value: 0.54 mL
